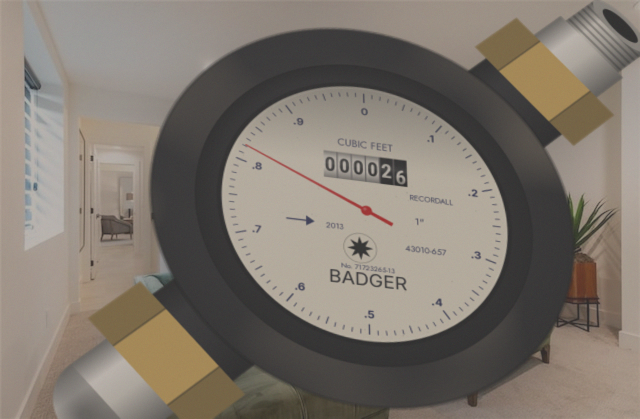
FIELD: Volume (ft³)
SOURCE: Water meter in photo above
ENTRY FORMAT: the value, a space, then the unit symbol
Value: 25.82 ft³
